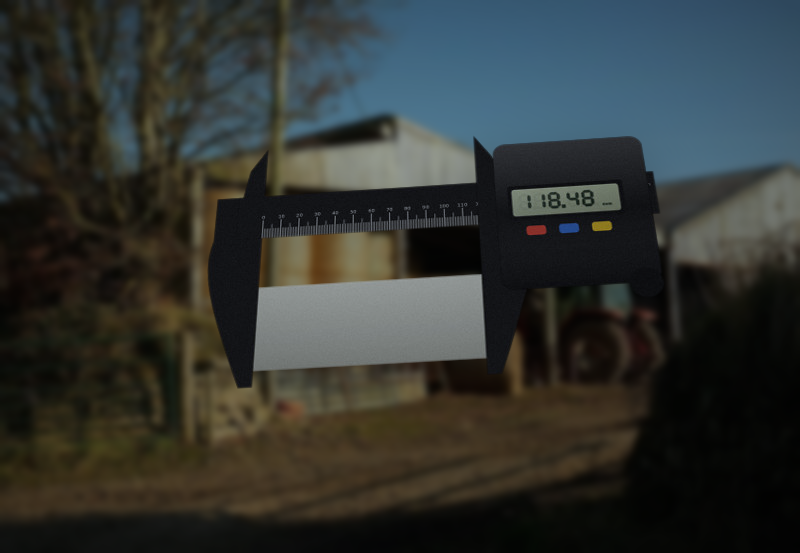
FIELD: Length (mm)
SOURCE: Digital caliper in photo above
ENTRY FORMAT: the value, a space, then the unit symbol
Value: 118.48 mm
